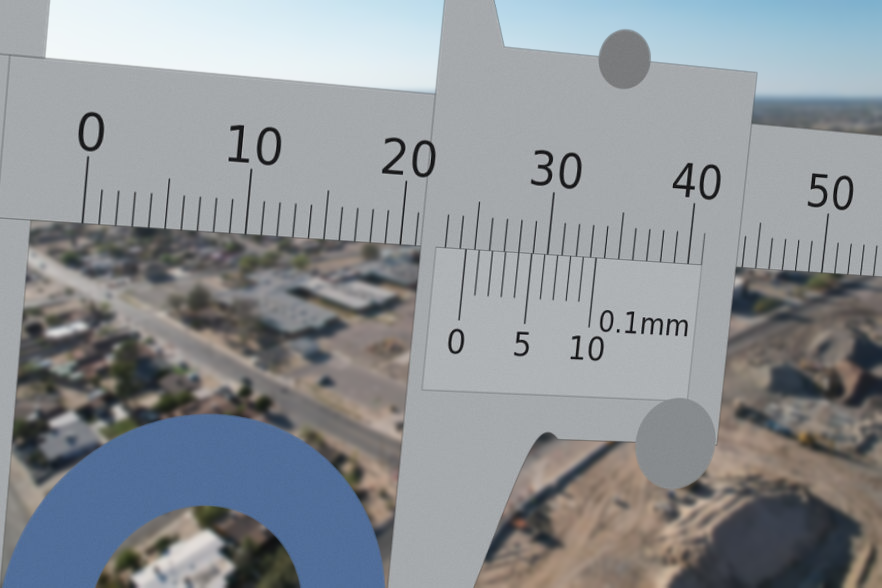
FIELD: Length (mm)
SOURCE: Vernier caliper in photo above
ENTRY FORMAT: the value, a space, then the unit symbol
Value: 24.4 mm
